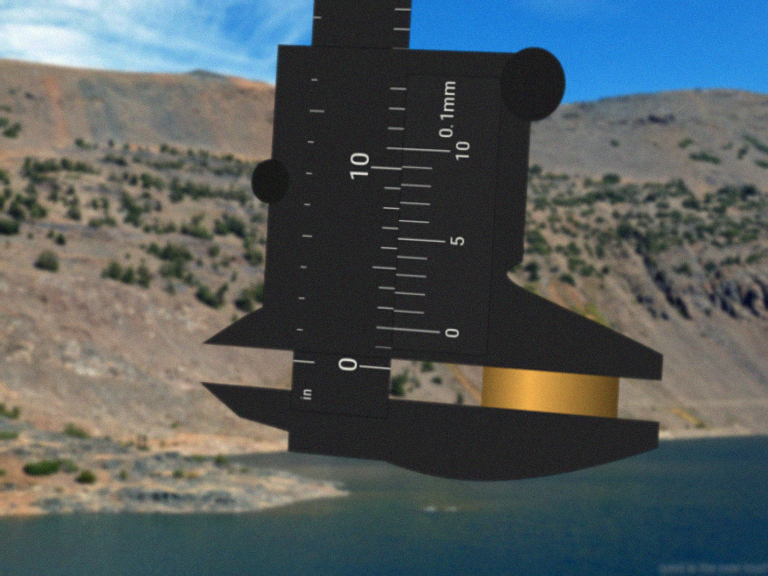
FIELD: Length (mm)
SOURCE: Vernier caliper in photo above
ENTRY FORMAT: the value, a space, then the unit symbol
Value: 2.0 mm
